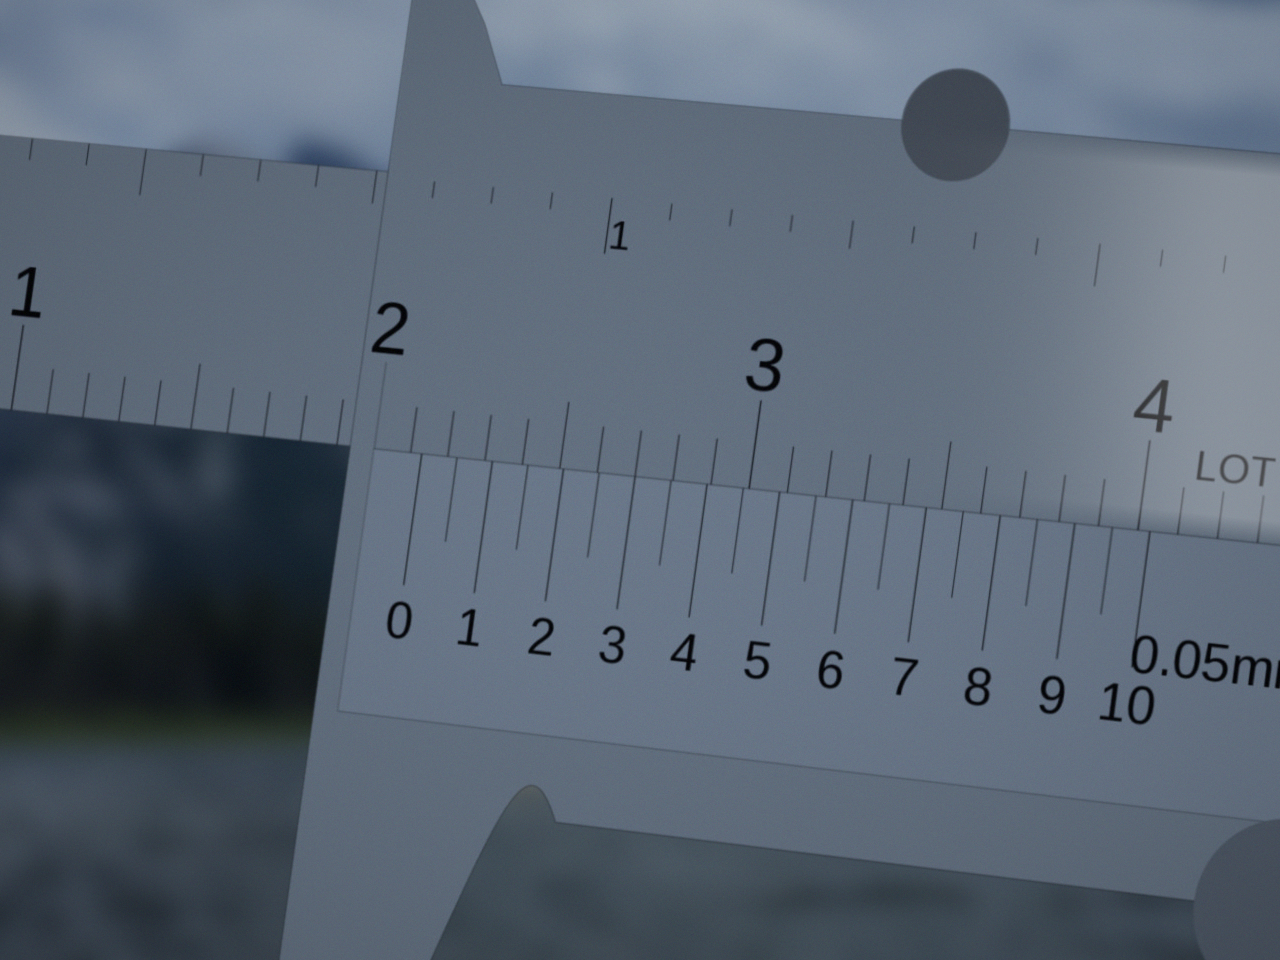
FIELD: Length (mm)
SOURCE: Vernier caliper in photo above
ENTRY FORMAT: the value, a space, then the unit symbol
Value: 21.30 mm
